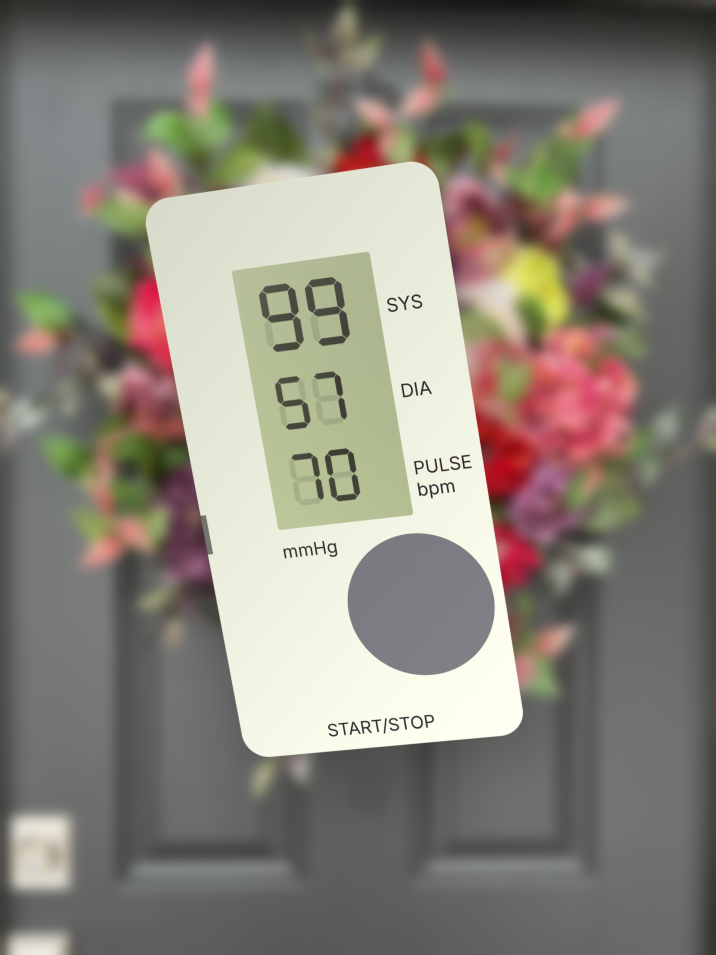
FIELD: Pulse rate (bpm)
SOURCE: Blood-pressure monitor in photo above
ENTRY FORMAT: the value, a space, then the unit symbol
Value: 70 bpm
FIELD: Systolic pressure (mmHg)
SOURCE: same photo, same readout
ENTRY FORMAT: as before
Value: 99 mmHg
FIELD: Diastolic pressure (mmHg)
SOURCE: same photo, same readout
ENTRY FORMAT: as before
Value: 57 mmHg
